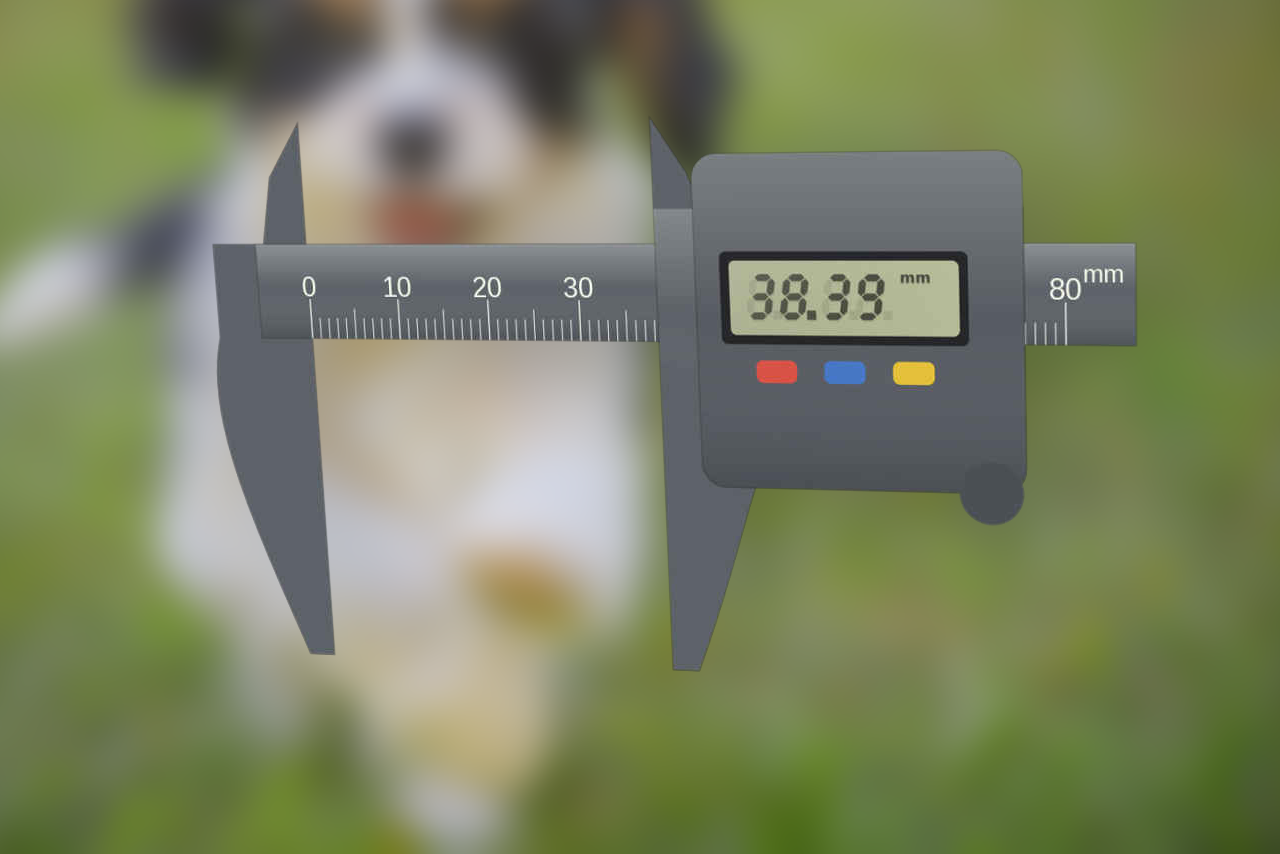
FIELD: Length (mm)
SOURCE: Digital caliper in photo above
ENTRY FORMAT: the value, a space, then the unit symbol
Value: 38.39 mm
